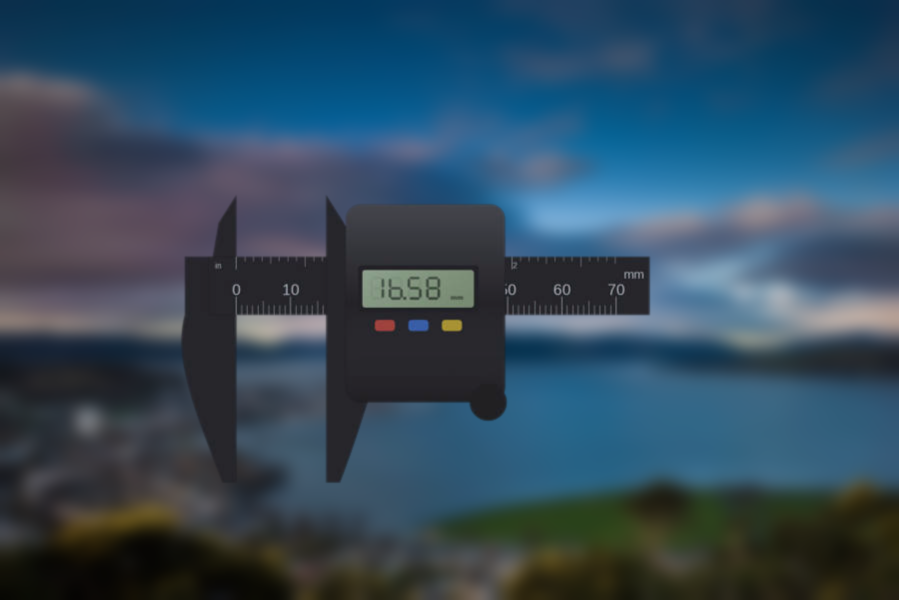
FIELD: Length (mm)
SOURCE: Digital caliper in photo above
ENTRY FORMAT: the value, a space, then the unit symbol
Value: 16.58 mm
